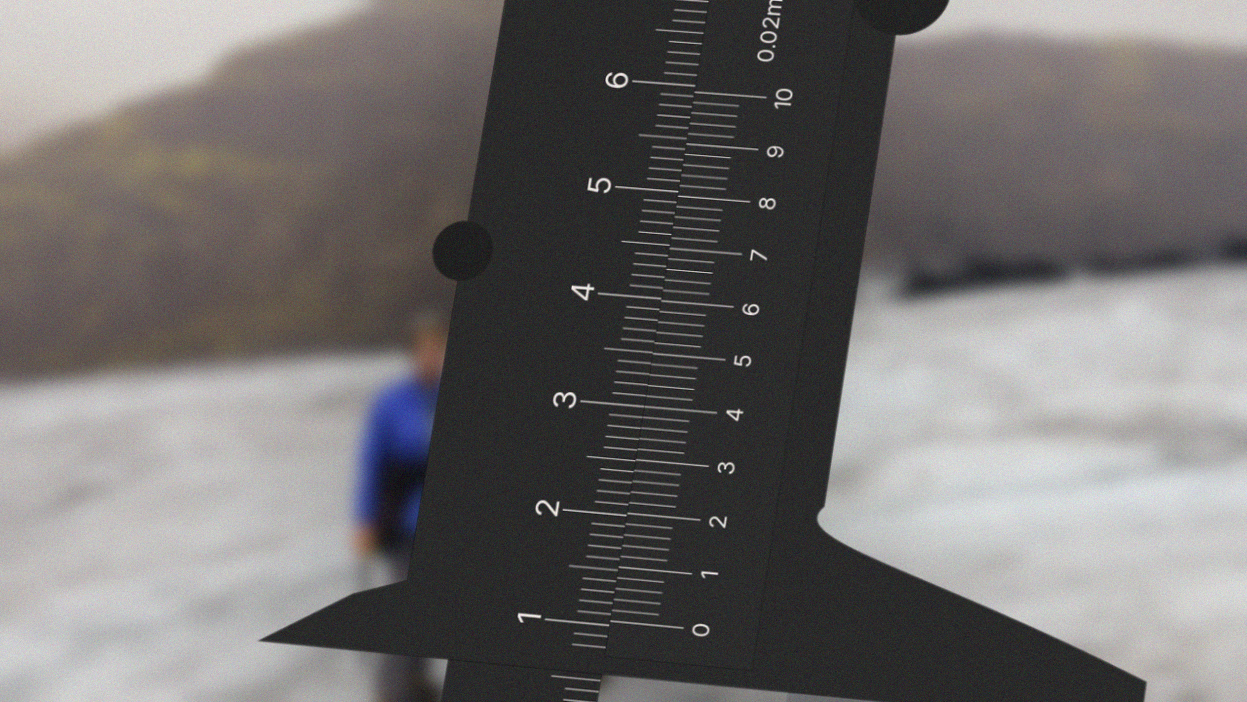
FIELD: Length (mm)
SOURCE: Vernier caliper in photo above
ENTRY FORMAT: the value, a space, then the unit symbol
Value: 10.4 mm
